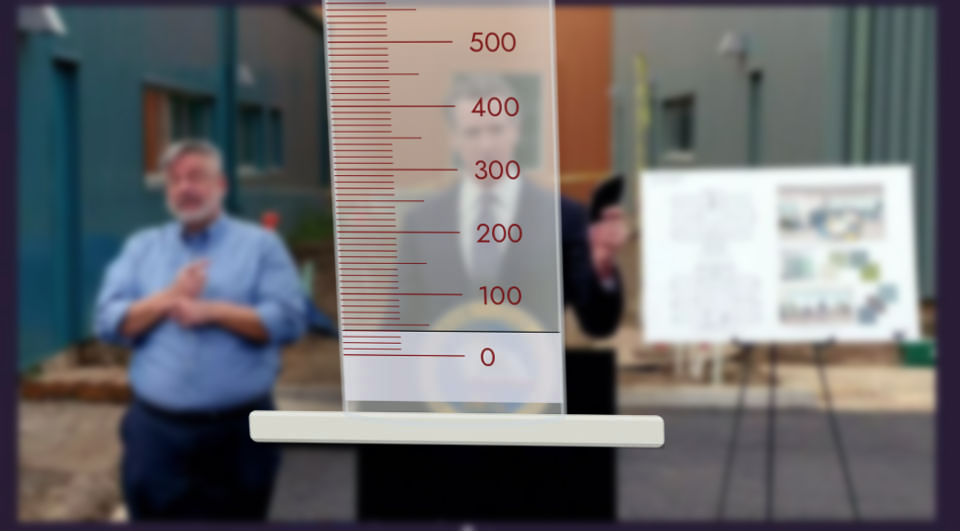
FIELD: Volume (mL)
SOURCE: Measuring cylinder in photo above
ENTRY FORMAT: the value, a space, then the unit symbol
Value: 40 mL
